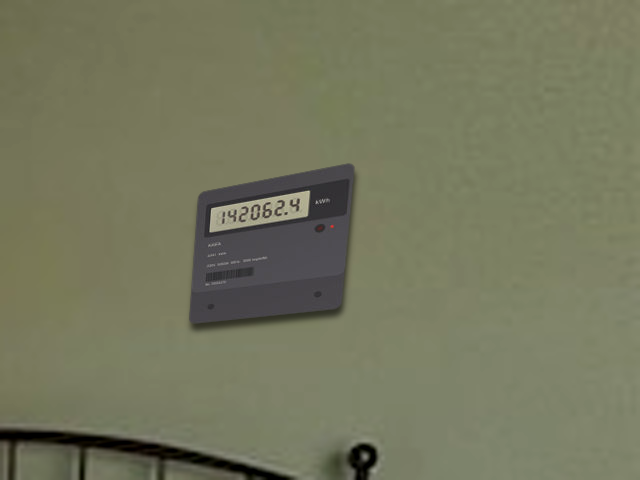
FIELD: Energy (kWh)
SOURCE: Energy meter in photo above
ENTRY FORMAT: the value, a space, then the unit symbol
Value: 142062.4 kWh
